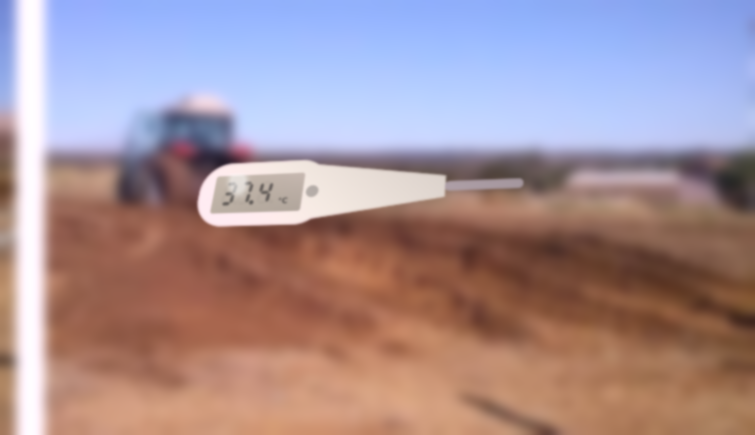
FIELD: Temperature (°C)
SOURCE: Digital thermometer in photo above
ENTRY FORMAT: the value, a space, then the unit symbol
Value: 37.4 °C
